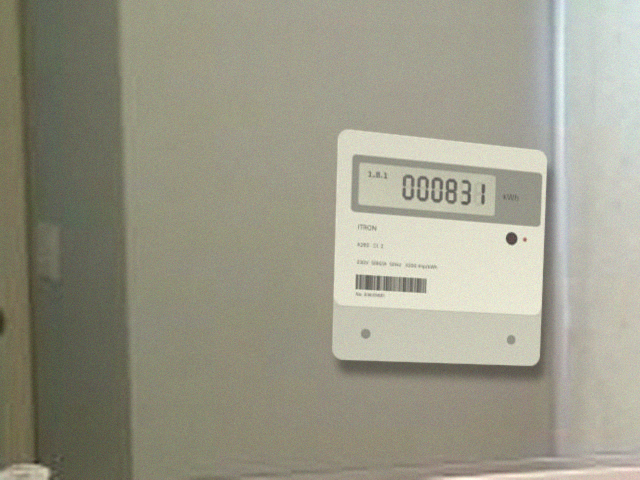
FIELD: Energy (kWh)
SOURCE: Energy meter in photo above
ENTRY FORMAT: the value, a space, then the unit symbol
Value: 831 kWh
